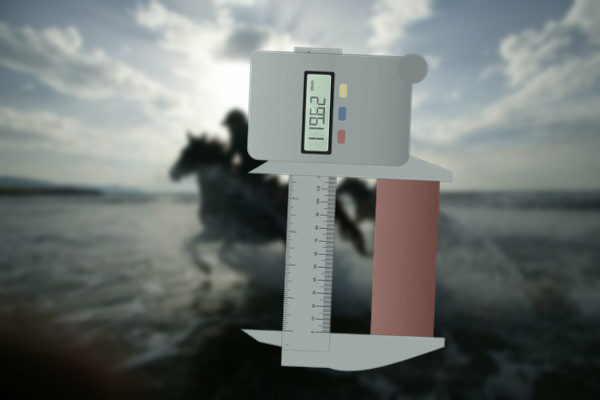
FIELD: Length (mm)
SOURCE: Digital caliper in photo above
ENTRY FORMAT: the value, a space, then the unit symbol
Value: 119.62 mm
